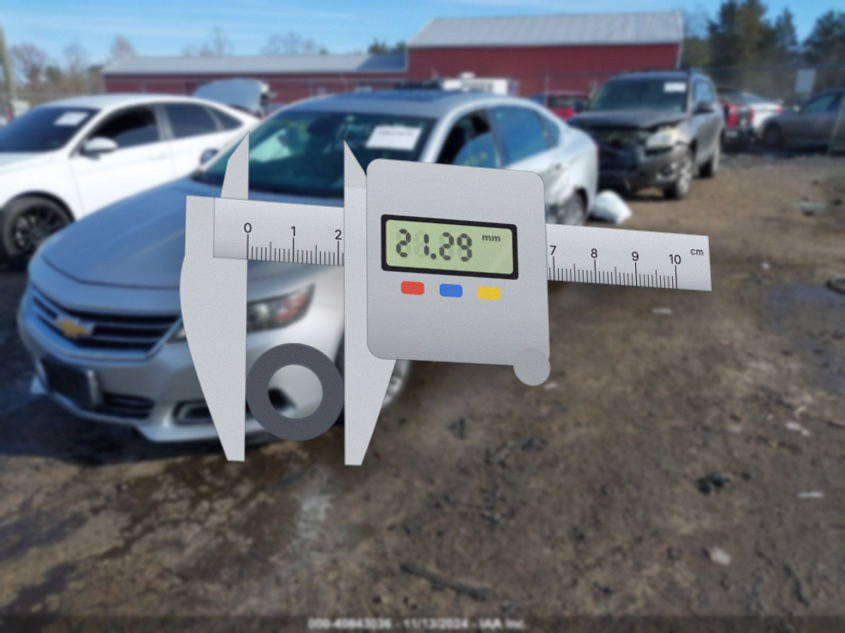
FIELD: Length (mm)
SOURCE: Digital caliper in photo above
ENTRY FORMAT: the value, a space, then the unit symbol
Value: 21.29 mm
